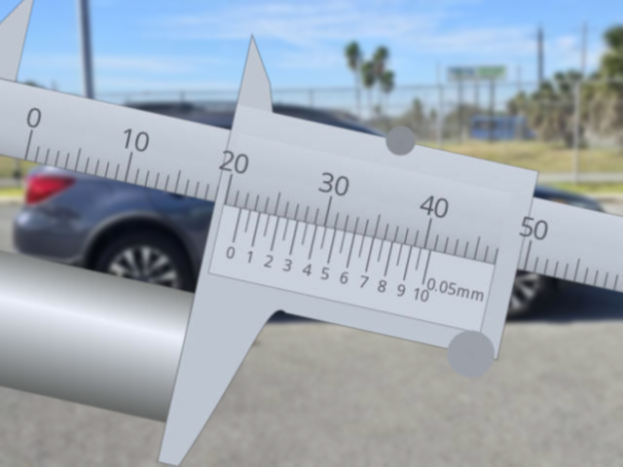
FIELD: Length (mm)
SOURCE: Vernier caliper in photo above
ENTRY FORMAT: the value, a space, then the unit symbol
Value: 21.6 mm
